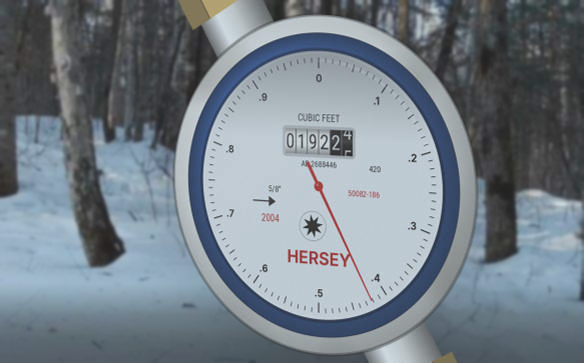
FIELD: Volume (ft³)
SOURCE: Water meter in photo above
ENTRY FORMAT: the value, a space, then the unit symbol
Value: 19224.42 ft³
